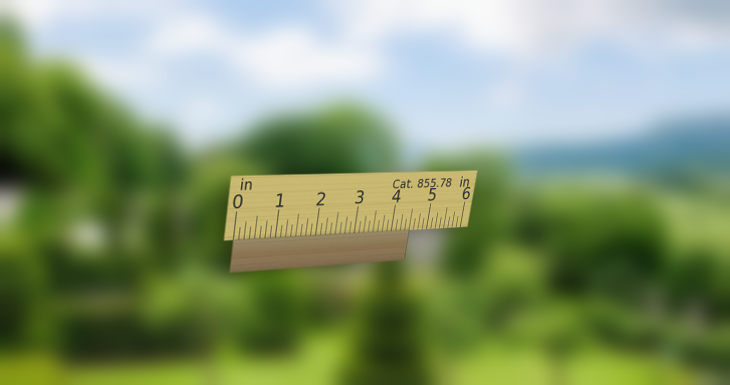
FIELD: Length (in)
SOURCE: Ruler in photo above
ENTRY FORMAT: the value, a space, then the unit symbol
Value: 4.5 in
